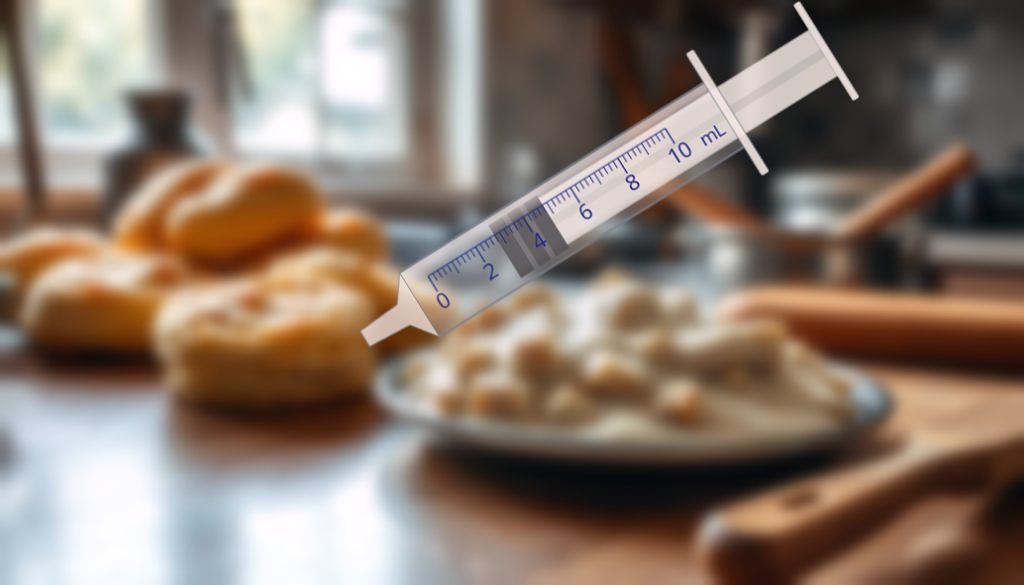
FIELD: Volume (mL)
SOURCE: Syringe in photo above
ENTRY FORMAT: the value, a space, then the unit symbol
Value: 2.8 mL
